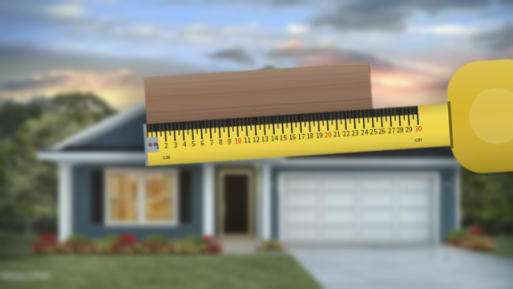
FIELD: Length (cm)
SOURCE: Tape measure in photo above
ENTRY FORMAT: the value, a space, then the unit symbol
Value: 25 cm
